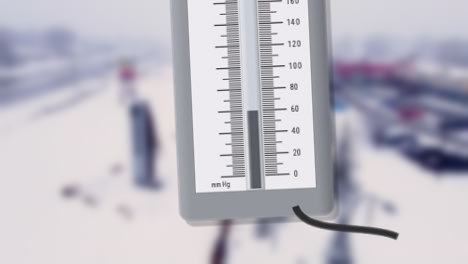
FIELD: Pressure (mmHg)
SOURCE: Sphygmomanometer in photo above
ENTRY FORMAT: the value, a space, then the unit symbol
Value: 60 mmHg
